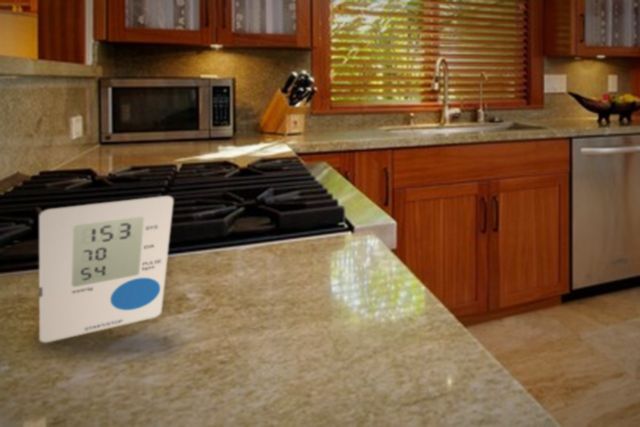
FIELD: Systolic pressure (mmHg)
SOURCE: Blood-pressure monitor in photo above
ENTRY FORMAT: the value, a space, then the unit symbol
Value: 153 mmHg
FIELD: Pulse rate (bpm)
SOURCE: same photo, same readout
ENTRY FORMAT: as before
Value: 54 bpm
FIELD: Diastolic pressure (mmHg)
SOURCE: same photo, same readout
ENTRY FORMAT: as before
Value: 70 mmHg
